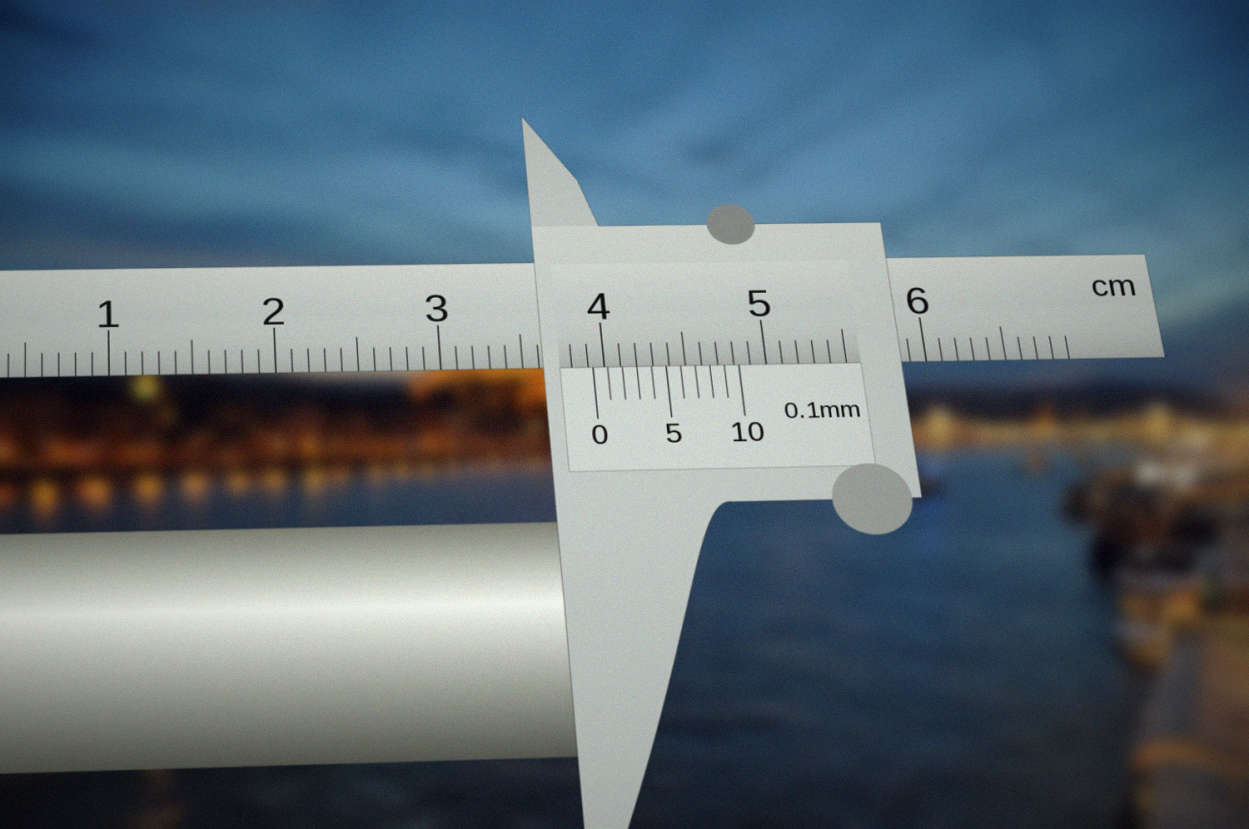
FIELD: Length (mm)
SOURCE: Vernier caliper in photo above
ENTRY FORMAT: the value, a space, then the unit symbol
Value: 39.3 mm
